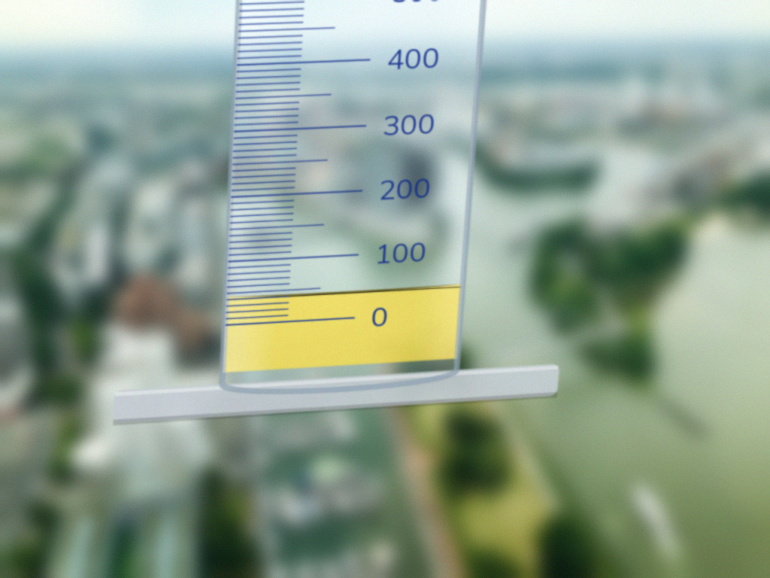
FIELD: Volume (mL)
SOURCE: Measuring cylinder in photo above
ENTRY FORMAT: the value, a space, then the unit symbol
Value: 40 mL
